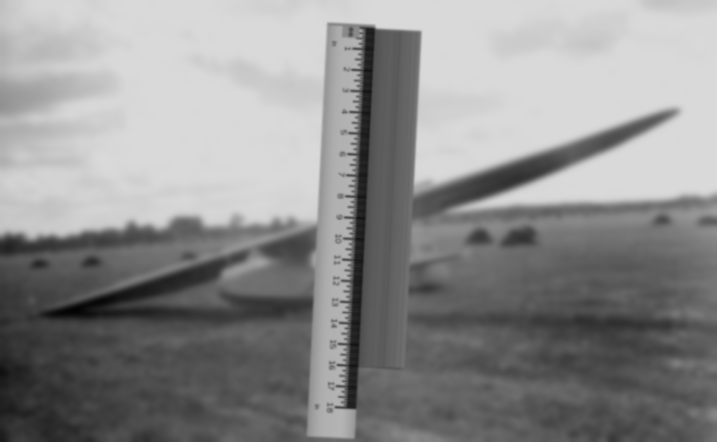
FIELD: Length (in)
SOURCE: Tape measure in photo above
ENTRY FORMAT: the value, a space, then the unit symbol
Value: 16 in
